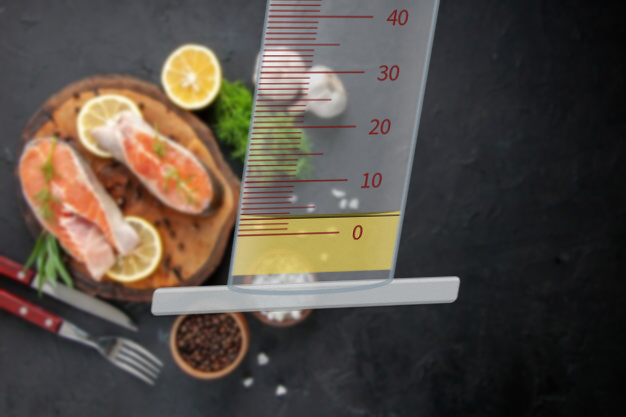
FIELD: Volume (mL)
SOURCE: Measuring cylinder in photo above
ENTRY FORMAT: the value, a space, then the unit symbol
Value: 3 mL
